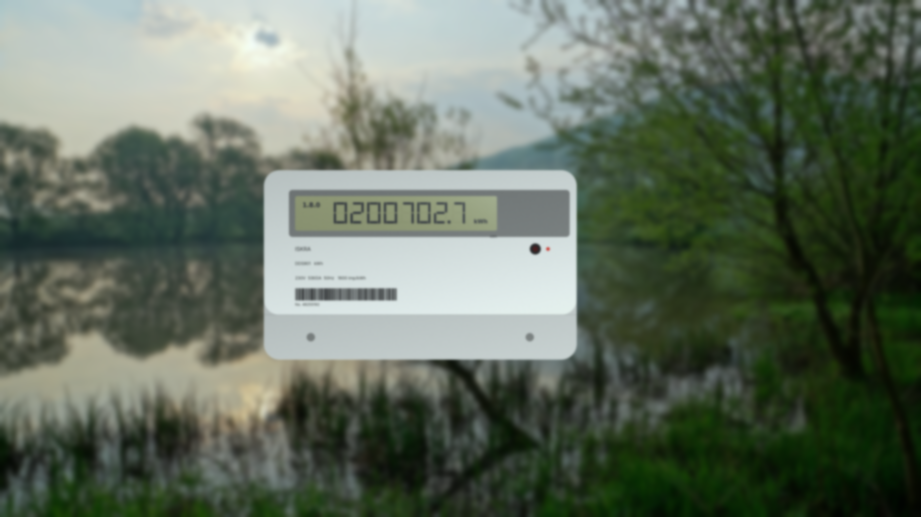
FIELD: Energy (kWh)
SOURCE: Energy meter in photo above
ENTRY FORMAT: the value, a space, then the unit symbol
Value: 200702.7 kWh
